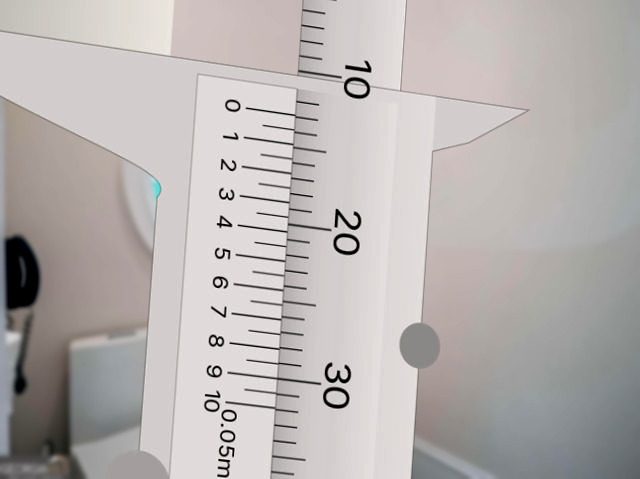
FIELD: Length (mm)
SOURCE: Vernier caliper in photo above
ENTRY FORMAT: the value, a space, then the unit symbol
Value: 12.9 mm
